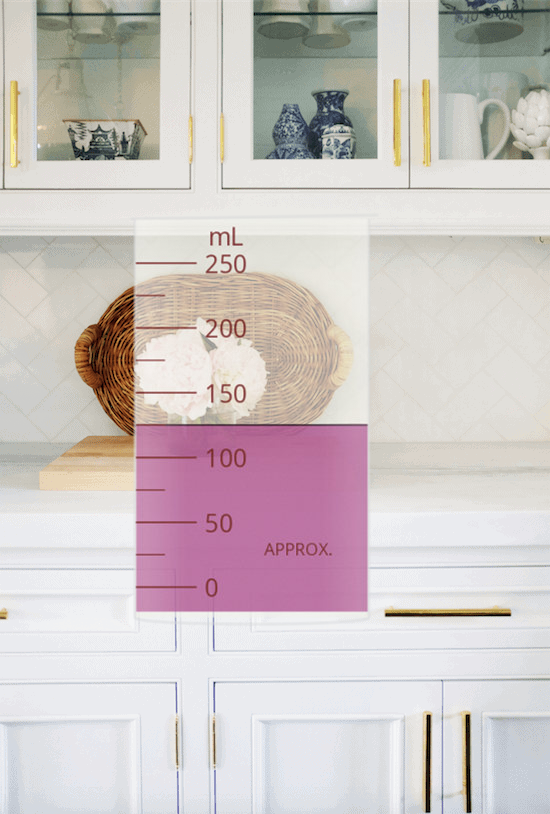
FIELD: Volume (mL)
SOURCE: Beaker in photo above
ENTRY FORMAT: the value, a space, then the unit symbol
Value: 125 mL
